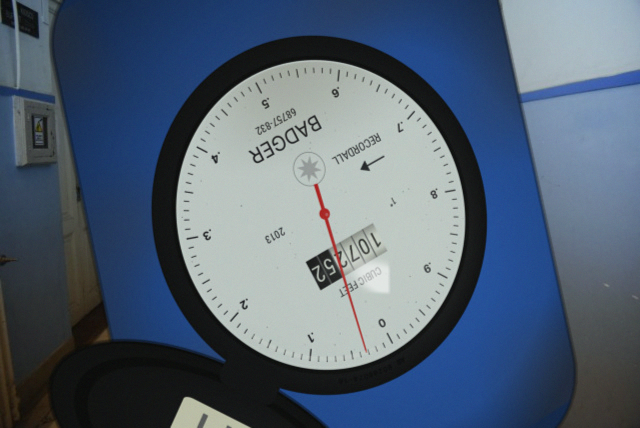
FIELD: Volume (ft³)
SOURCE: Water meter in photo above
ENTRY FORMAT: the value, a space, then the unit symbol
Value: 107252.03 ft³
